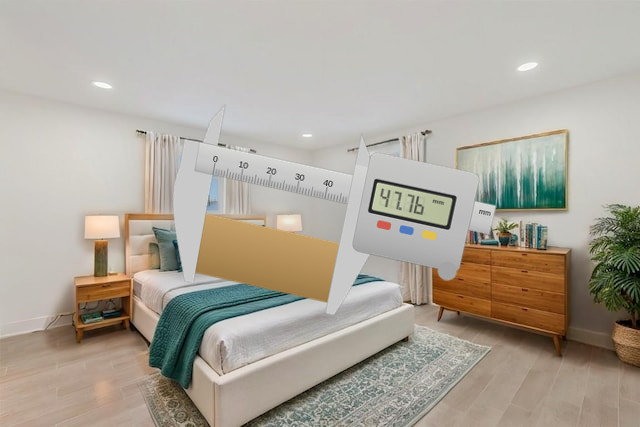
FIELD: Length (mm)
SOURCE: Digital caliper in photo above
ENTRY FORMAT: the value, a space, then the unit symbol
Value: 47.76 mm
